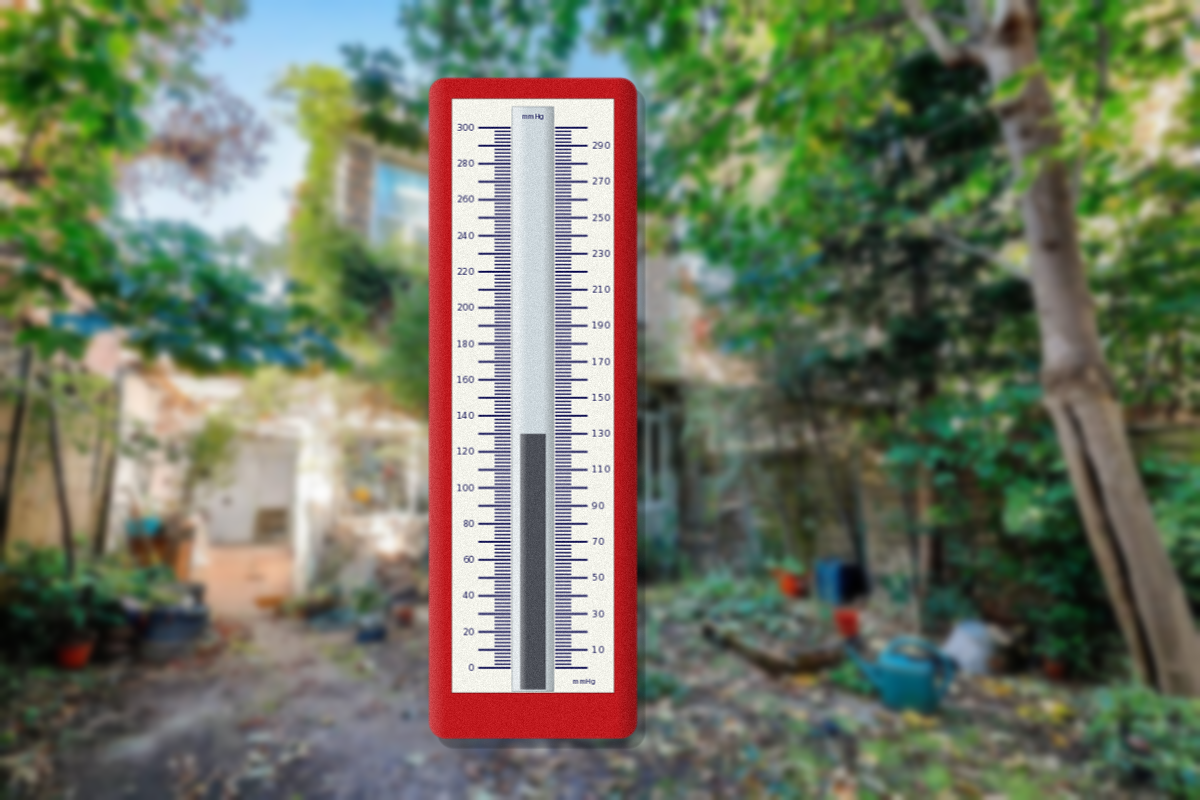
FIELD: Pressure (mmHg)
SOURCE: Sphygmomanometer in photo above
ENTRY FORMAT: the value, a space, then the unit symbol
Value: 130 mmHg
